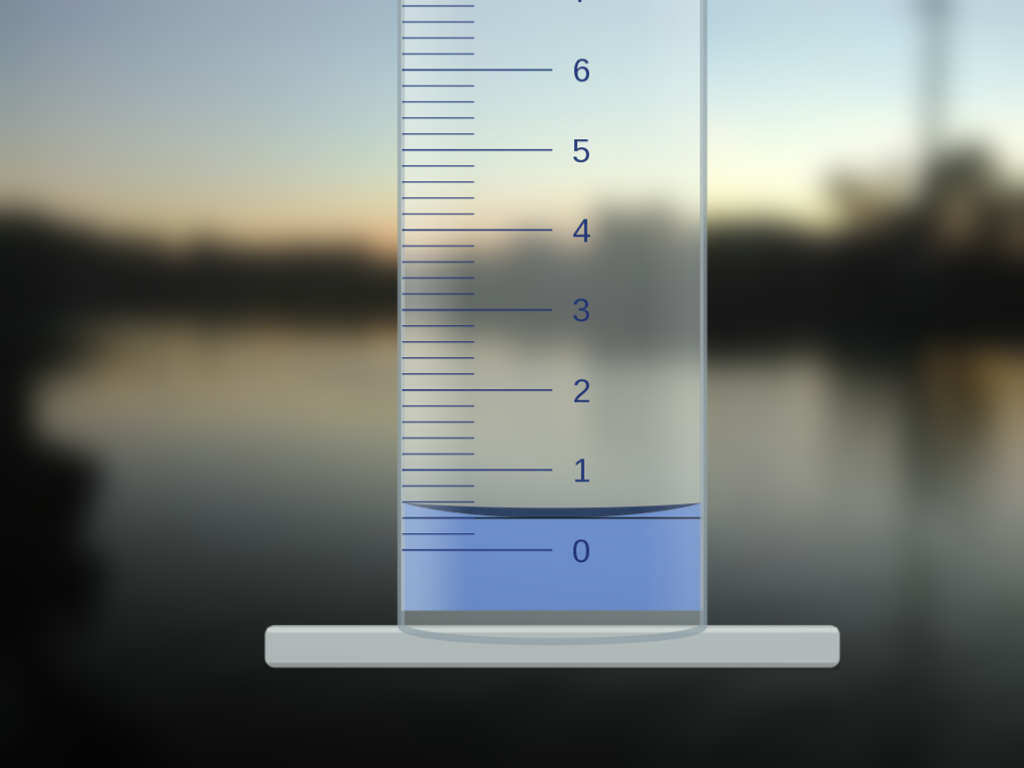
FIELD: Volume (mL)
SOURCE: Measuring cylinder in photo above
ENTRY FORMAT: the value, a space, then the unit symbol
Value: 0.4 mL
